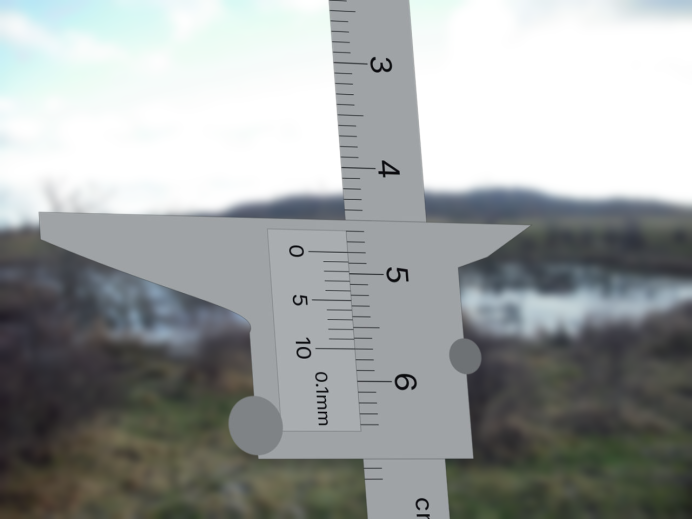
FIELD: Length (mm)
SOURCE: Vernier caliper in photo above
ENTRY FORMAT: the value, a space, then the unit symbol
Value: 48.0 mm
